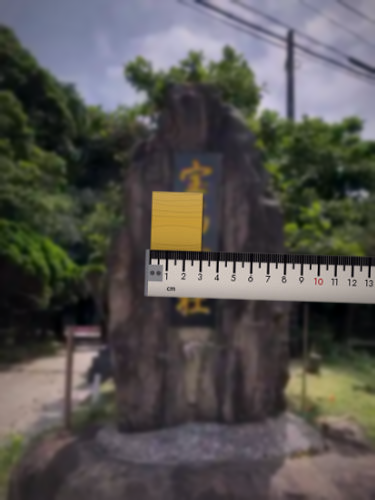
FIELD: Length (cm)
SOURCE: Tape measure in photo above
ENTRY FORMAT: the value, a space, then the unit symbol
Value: 3 cm
